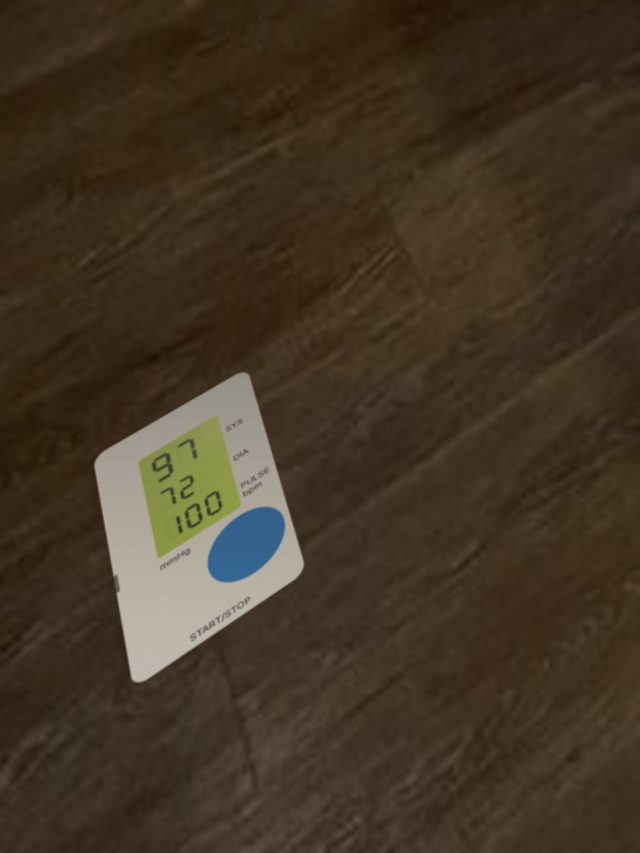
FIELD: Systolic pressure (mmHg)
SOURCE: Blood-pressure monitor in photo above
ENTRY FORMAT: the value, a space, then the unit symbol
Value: 97 mmHg
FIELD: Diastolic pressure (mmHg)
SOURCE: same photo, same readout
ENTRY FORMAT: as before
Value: 72 mmHg
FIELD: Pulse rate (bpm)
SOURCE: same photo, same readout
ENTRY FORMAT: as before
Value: 100 bpm
